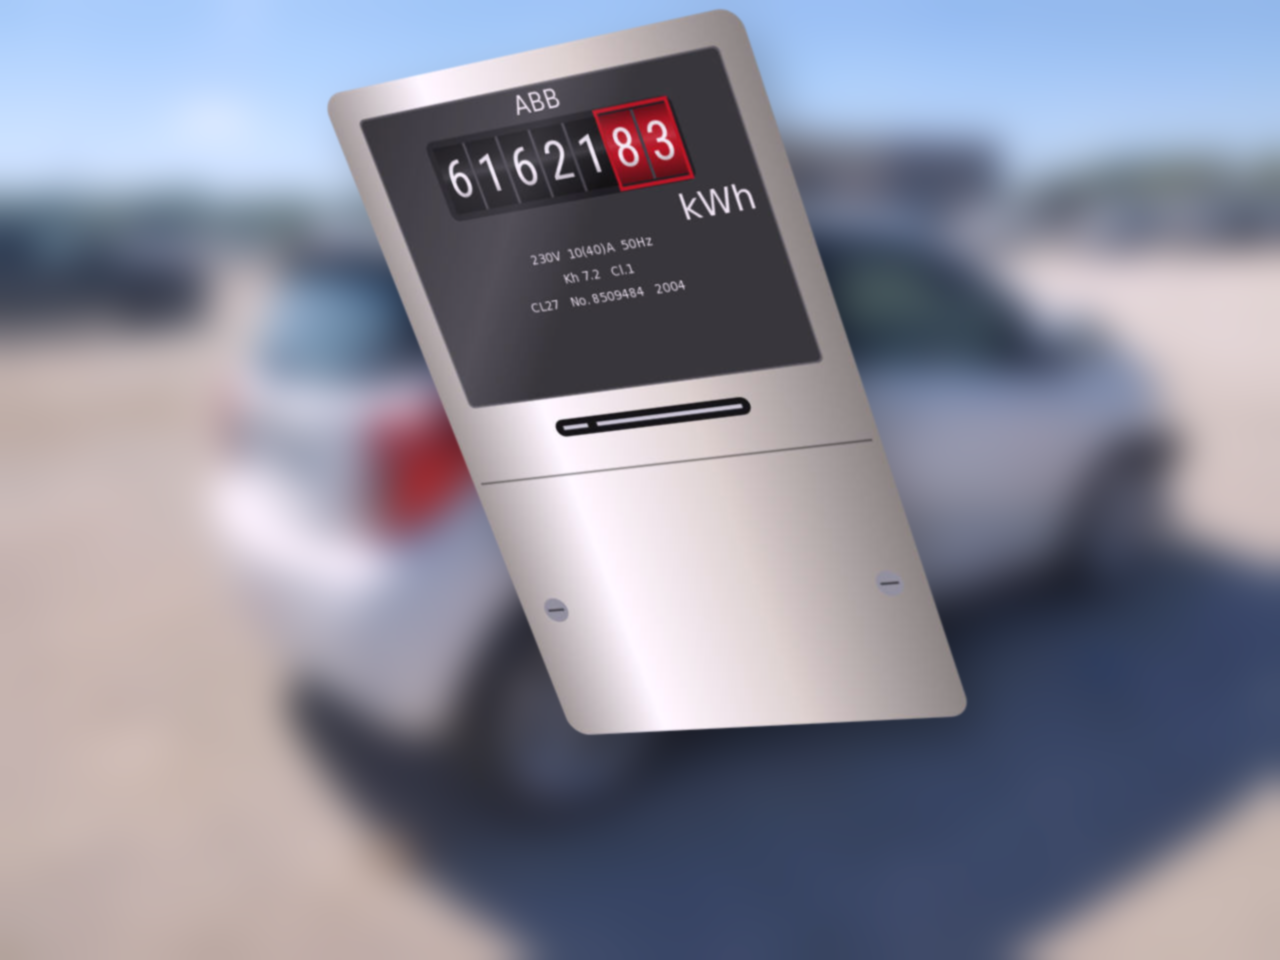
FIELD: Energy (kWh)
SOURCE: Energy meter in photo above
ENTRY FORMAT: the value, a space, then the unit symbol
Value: 61621.83 kWh
